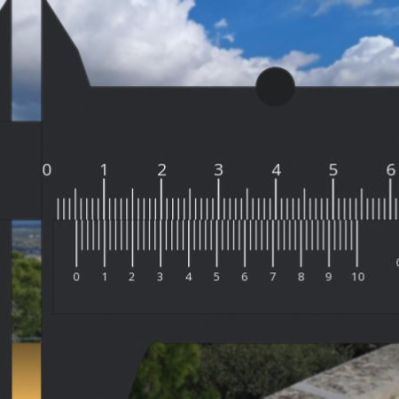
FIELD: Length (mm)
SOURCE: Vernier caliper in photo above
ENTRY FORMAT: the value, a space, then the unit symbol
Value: 5.2 mm
